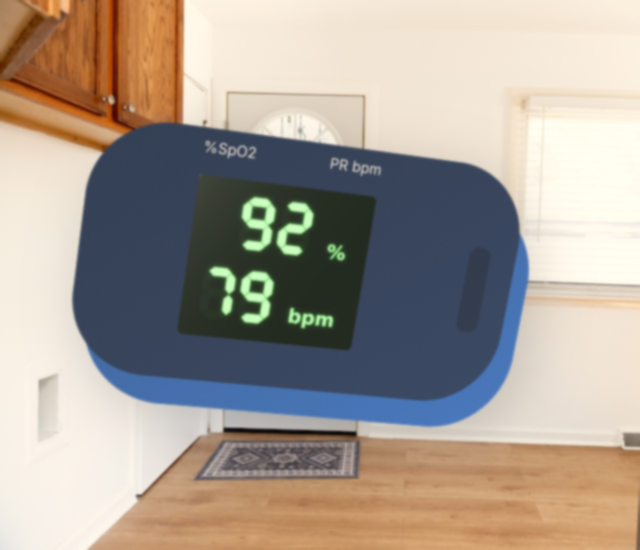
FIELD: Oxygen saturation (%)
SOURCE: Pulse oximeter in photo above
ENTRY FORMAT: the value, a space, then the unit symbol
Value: 92 %
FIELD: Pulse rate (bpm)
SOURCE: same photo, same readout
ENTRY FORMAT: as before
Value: 79 bpm
